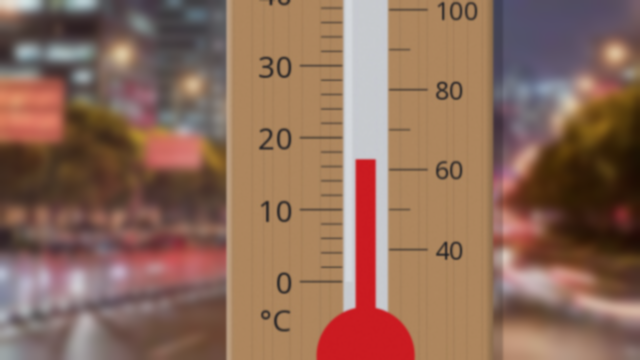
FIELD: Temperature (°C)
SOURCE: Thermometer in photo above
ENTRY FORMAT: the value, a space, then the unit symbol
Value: 17 °C
